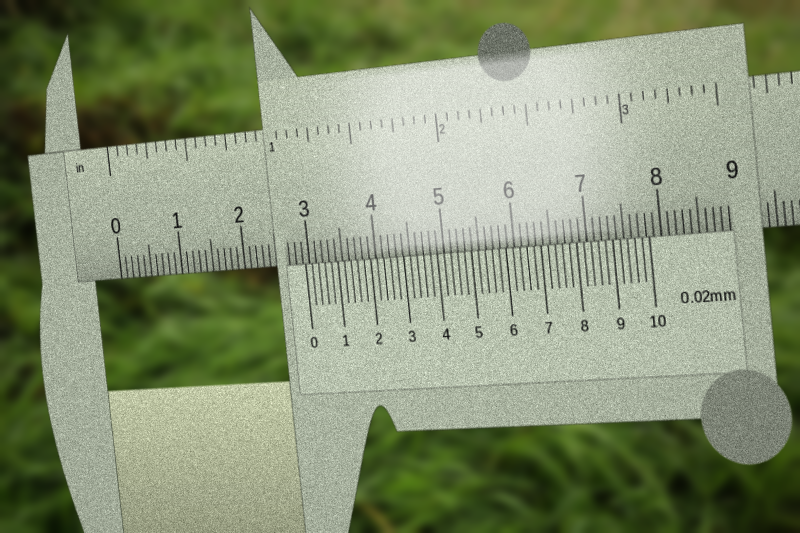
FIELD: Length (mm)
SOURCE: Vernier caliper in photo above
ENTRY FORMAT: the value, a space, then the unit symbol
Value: 29.4 mm
